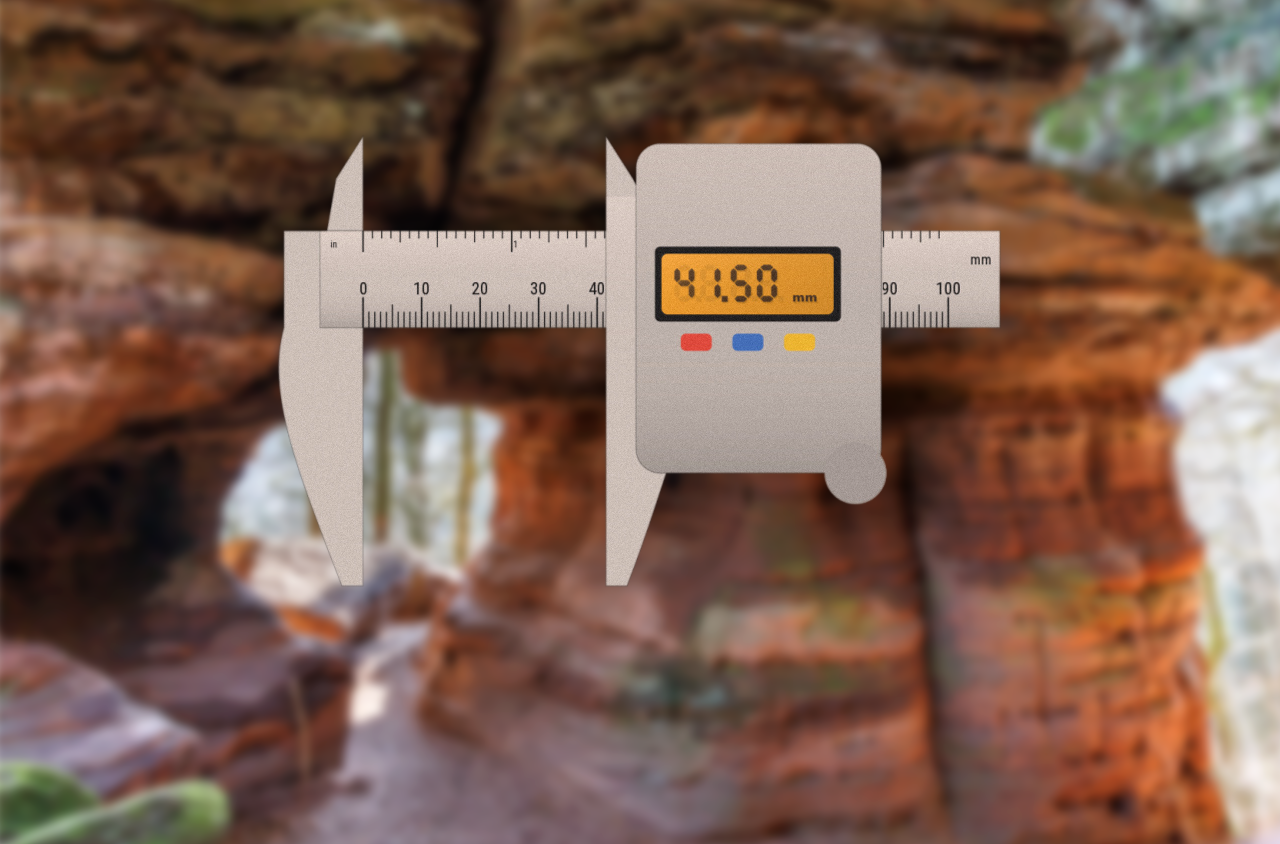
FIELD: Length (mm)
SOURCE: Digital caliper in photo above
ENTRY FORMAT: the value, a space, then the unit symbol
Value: 41.50 mm
